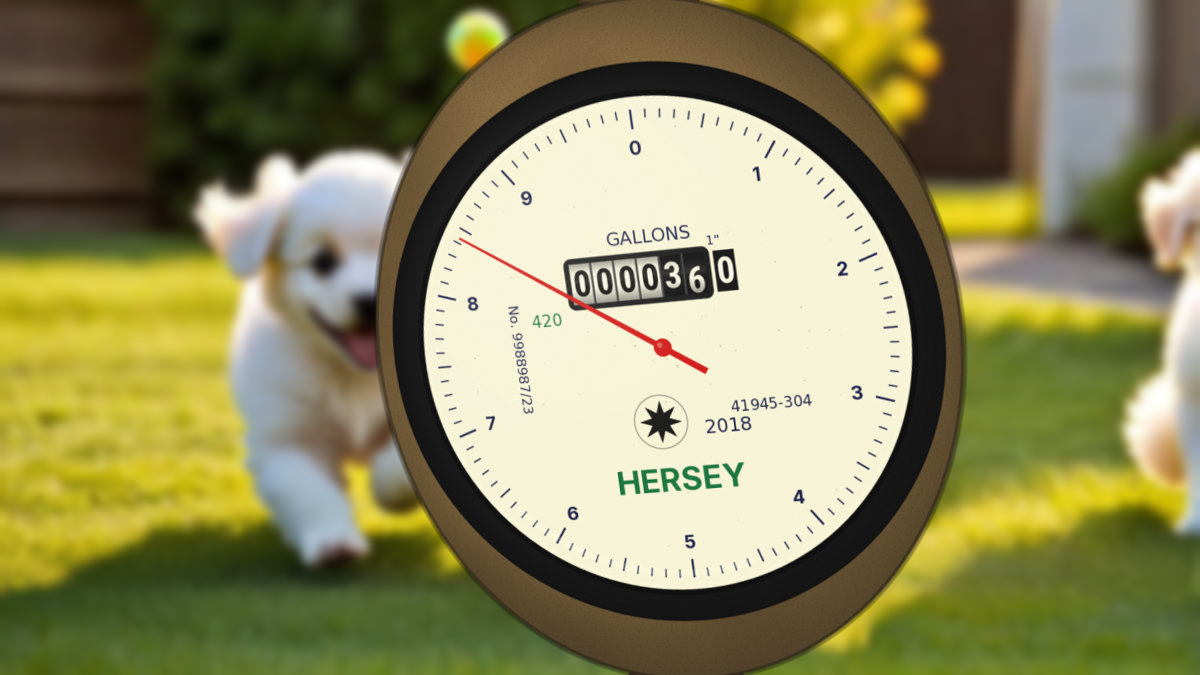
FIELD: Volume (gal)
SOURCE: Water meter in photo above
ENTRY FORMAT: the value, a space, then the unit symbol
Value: 358.4 gal
